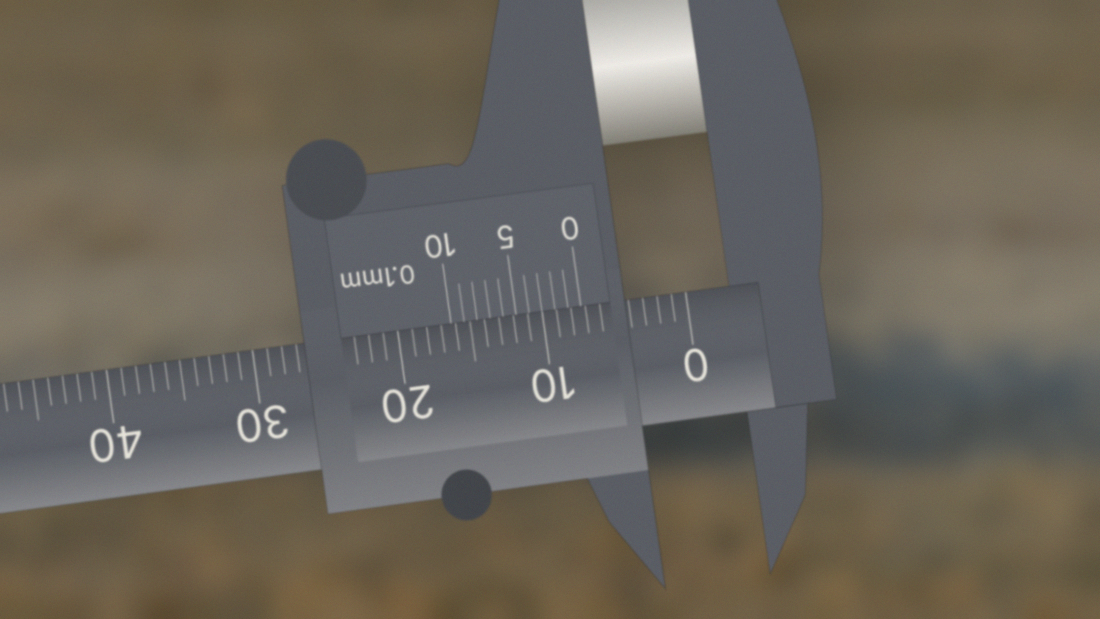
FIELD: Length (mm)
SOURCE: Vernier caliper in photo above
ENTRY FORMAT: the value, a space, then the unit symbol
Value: 7.3 mm
